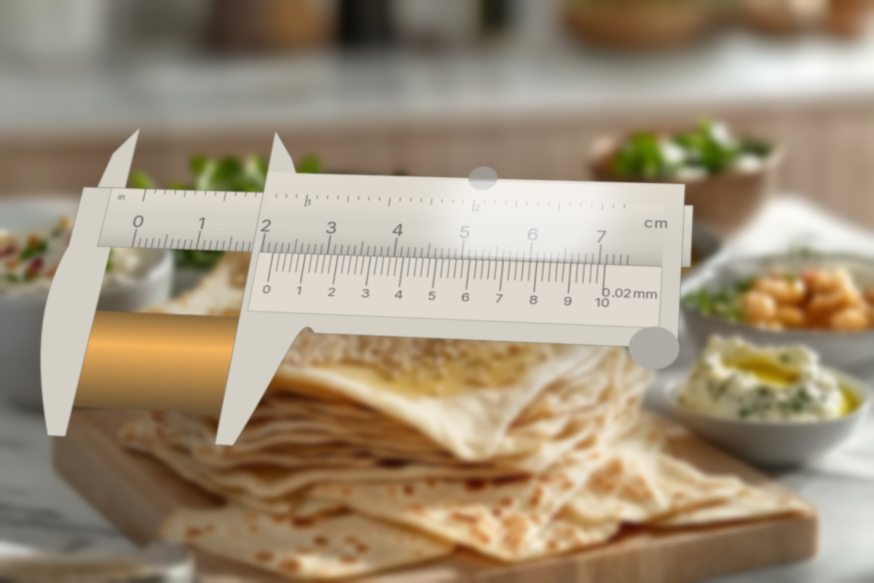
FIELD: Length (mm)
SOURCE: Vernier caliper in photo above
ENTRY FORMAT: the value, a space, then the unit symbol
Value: 21.8 mm
